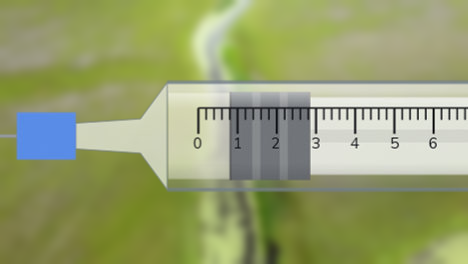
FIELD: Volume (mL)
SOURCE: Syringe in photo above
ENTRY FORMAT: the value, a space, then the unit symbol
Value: 0.8 mL
